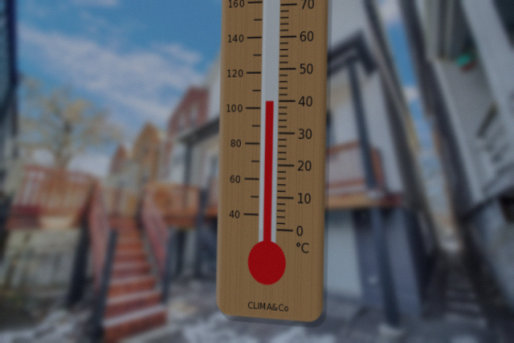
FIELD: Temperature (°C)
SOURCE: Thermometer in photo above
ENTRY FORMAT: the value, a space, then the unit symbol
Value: 40 °C
